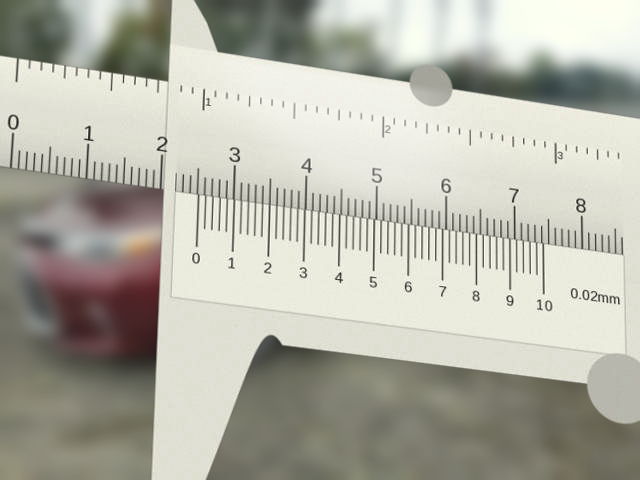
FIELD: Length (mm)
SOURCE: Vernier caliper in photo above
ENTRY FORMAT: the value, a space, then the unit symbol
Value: 25.2 mm
